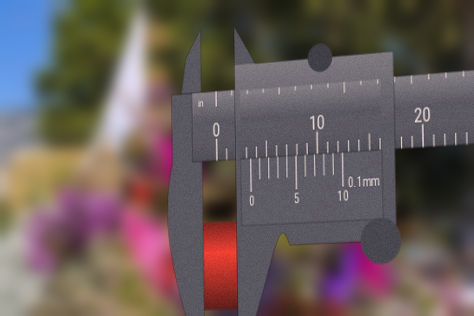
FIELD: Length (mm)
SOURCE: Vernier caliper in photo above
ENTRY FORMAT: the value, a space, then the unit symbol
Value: 3.4 mm
